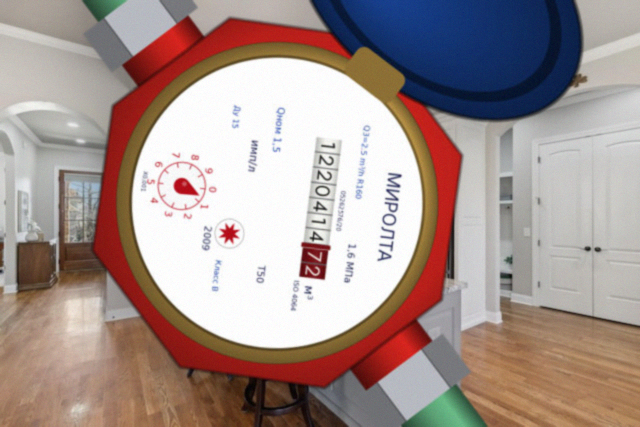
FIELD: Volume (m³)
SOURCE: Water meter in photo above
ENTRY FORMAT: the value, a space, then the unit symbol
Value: 1220414.720 m³
